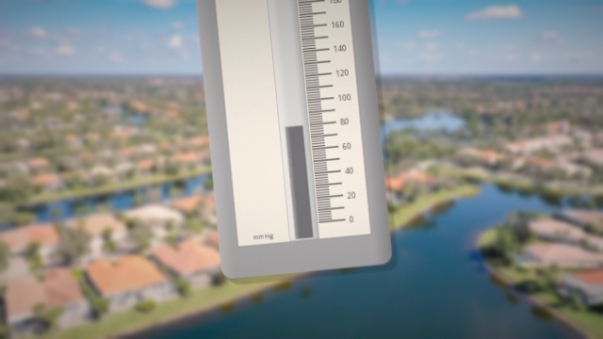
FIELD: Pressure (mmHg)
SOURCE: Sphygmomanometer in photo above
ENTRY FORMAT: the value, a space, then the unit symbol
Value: 80 mmHg
